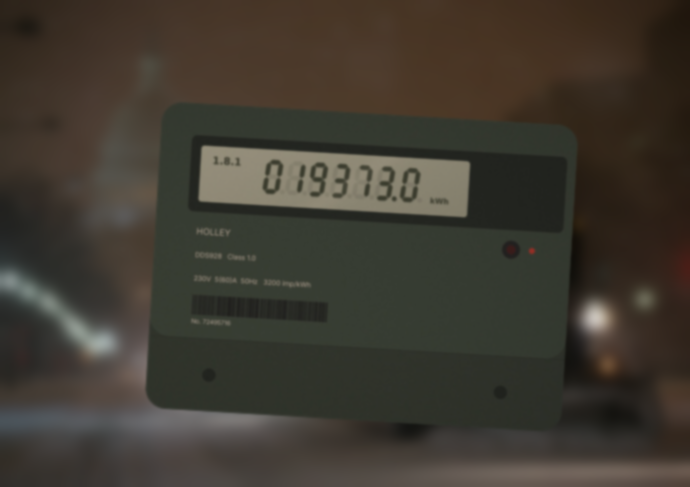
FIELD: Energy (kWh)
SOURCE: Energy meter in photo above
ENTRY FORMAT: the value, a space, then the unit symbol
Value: 19373.0 kWh
